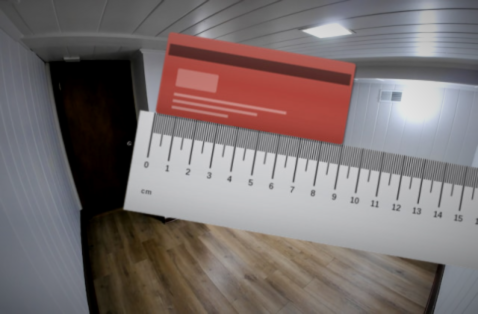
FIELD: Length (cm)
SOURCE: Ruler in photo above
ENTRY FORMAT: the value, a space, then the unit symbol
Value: 9 cm
